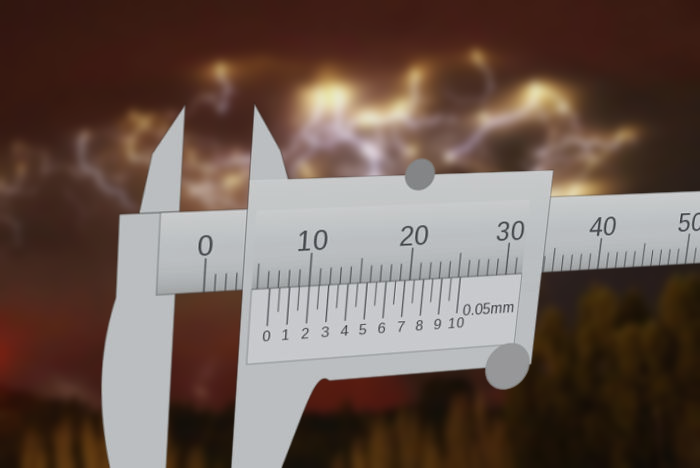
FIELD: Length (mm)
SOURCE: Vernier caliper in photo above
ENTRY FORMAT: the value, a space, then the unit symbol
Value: 6.2 mm
